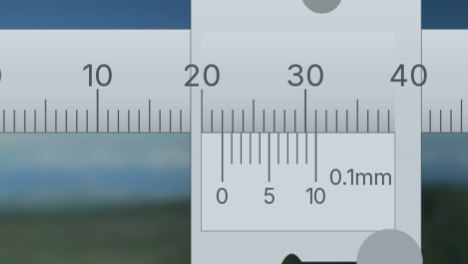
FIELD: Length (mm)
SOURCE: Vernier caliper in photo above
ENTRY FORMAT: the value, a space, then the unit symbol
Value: 22.0 mm
